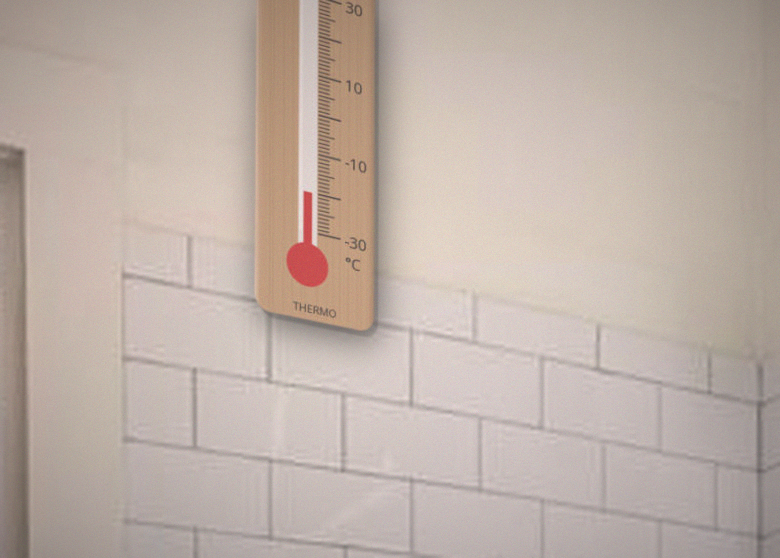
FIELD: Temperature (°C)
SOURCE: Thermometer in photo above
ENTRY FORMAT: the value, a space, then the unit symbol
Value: -20 °C
